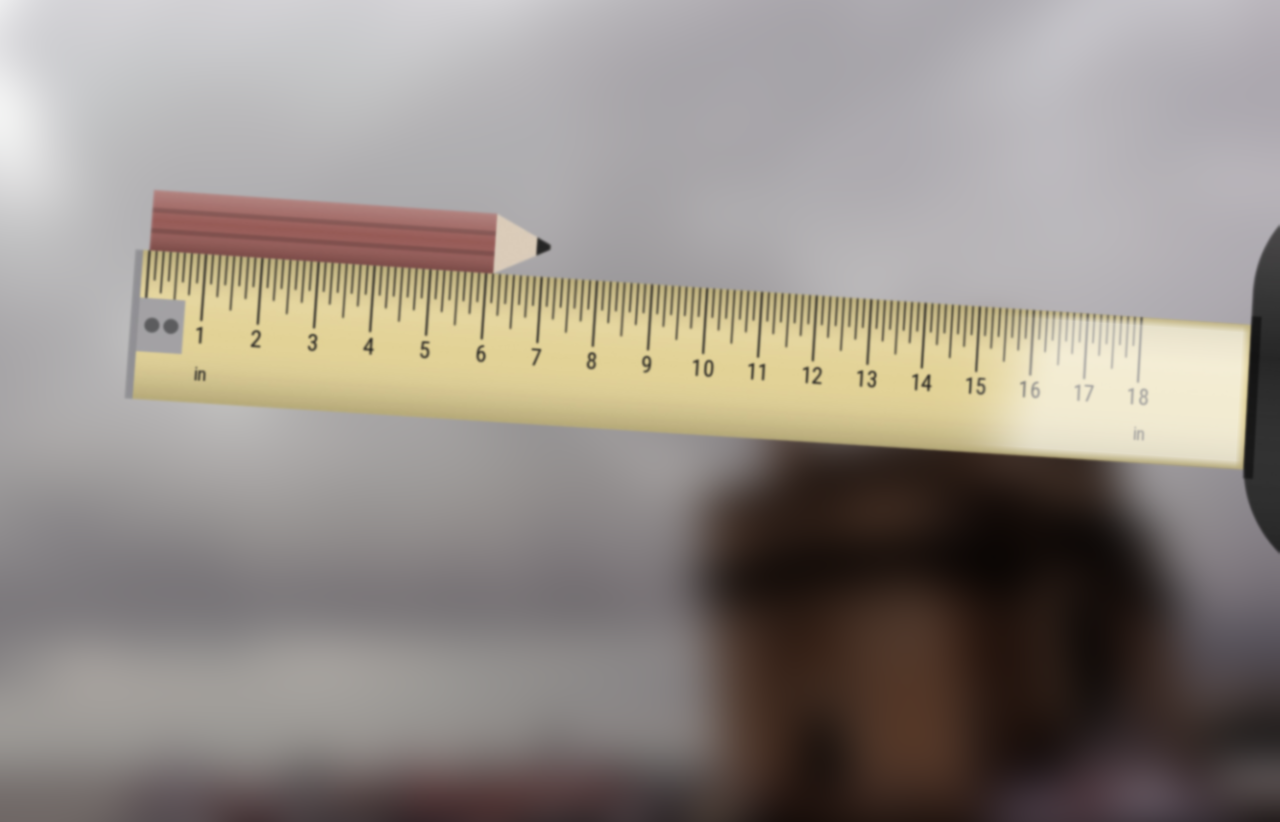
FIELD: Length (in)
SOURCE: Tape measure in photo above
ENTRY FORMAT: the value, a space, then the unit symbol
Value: 7.125 in
